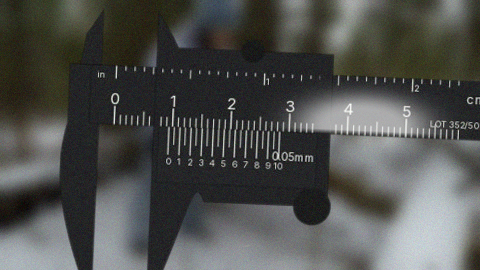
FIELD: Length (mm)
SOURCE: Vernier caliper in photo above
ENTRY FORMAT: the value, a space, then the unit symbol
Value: 9.4 mm
